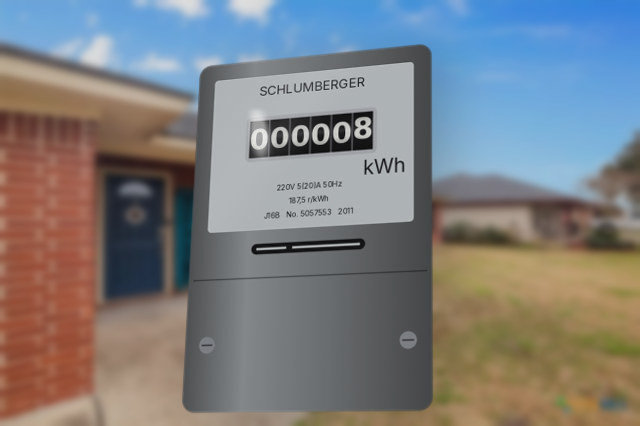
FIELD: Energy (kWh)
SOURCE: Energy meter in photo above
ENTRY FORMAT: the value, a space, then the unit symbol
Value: 8 kWh
